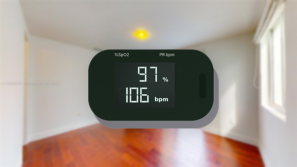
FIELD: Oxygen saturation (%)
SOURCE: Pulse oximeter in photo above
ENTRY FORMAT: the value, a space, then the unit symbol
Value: 97 %
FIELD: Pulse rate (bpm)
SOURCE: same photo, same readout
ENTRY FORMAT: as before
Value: 106 bpm
